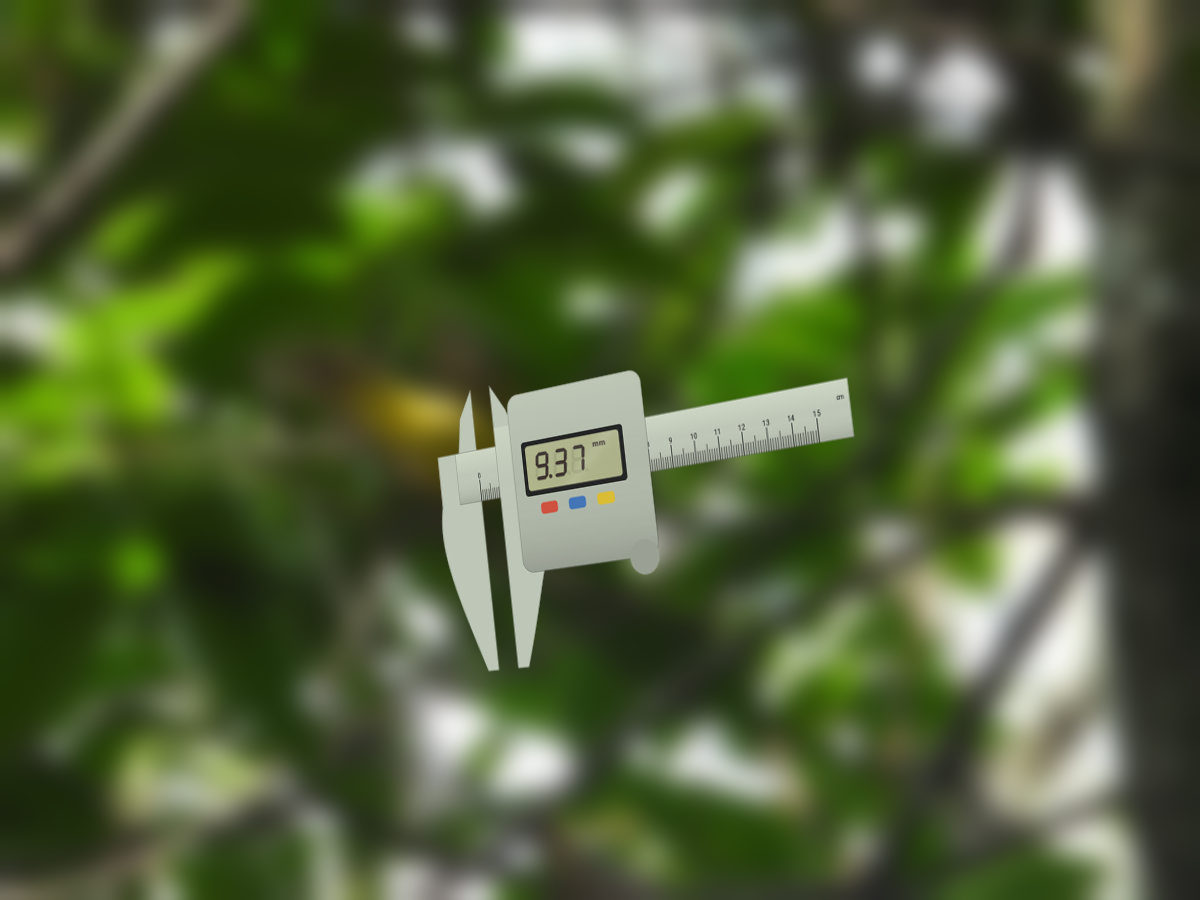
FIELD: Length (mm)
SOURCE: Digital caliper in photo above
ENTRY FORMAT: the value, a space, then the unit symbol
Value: 9.37 mm
